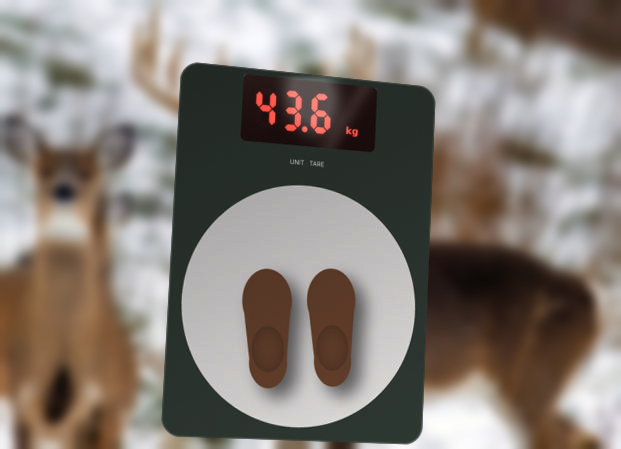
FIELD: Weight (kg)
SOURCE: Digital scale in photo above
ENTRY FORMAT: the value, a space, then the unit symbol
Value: 43.6 kg
